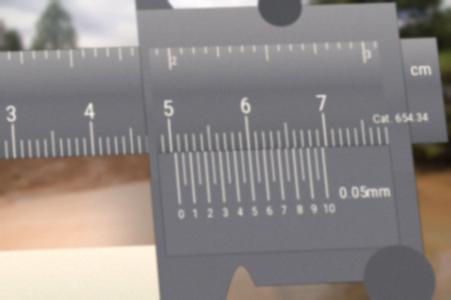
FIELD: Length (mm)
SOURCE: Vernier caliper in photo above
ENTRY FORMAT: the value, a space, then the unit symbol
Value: 50.5 mm
